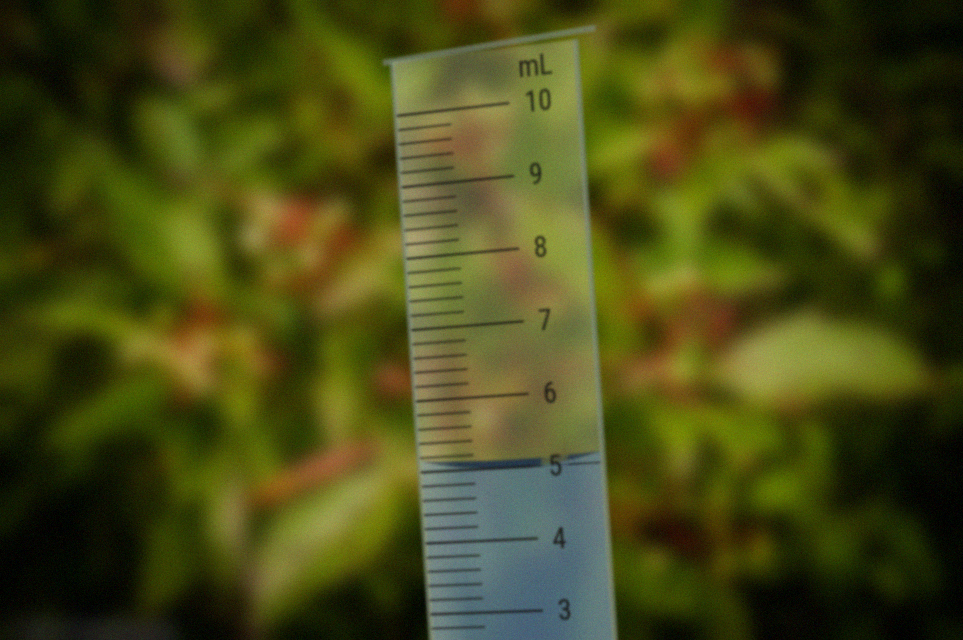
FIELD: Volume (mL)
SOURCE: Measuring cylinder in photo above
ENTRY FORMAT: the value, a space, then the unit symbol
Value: 5 mL
